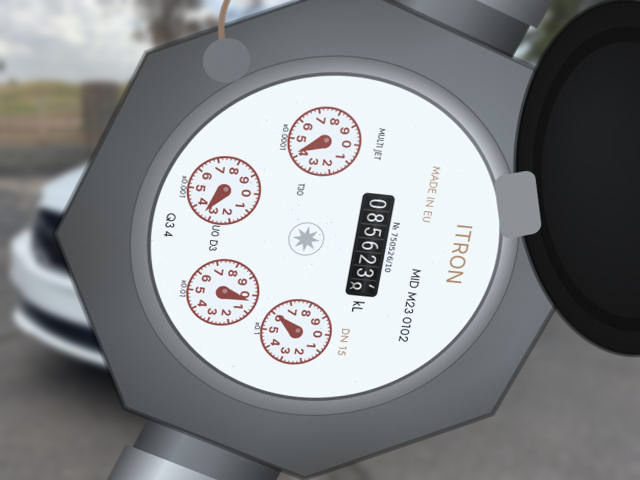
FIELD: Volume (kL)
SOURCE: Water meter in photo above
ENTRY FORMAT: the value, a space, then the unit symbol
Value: 856237.6034 kL
